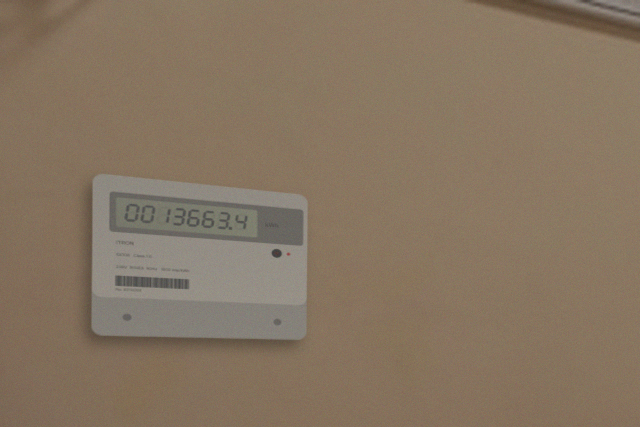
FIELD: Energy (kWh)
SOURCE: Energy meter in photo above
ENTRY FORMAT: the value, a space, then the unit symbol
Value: 13663.4 kWh
